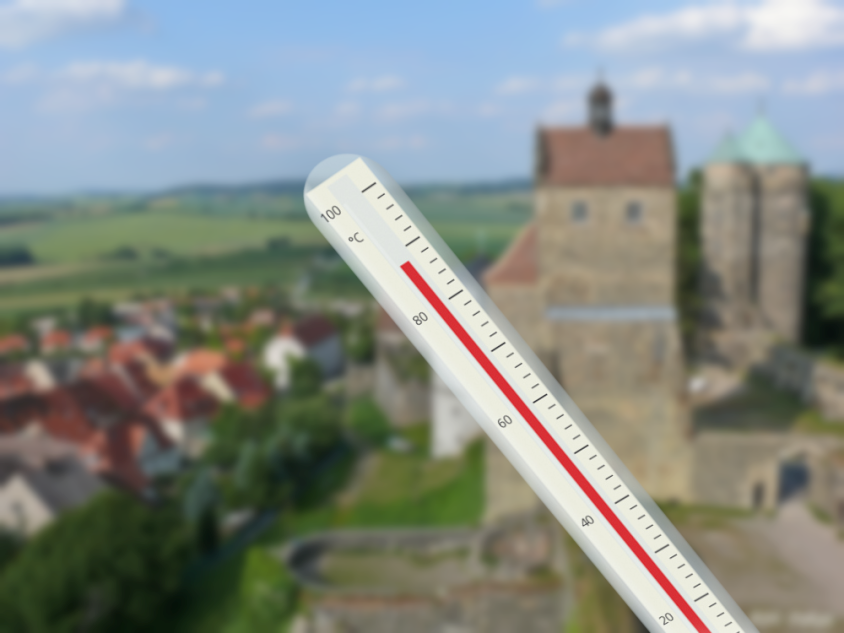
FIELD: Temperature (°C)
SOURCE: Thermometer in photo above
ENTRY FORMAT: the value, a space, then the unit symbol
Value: 88 °C
